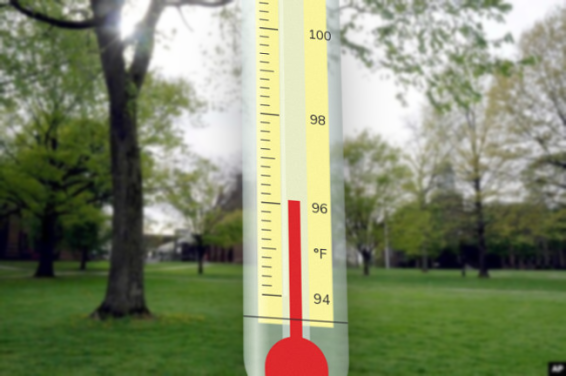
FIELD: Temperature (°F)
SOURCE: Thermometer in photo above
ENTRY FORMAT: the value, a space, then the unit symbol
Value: 96.1 °F
